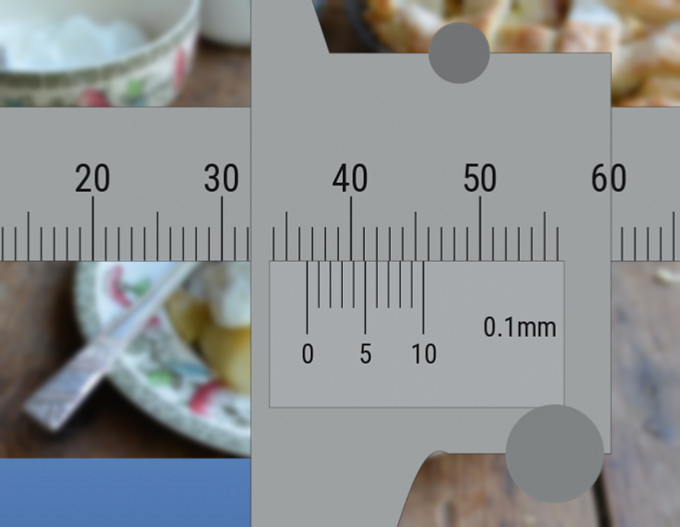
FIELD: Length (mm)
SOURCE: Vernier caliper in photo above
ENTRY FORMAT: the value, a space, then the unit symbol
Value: 36.6 mm
